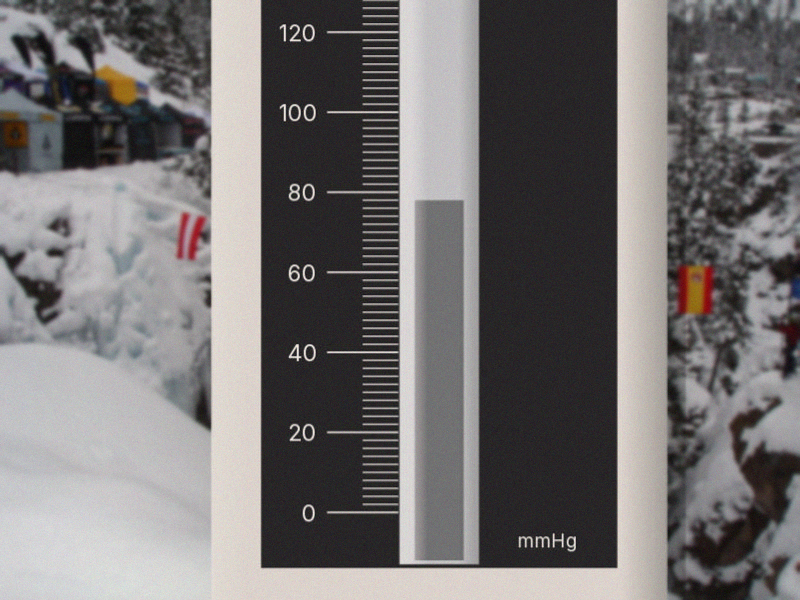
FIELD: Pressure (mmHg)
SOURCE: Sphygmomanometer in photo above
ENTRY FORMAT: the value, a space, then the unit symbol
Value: 78 mmHg
